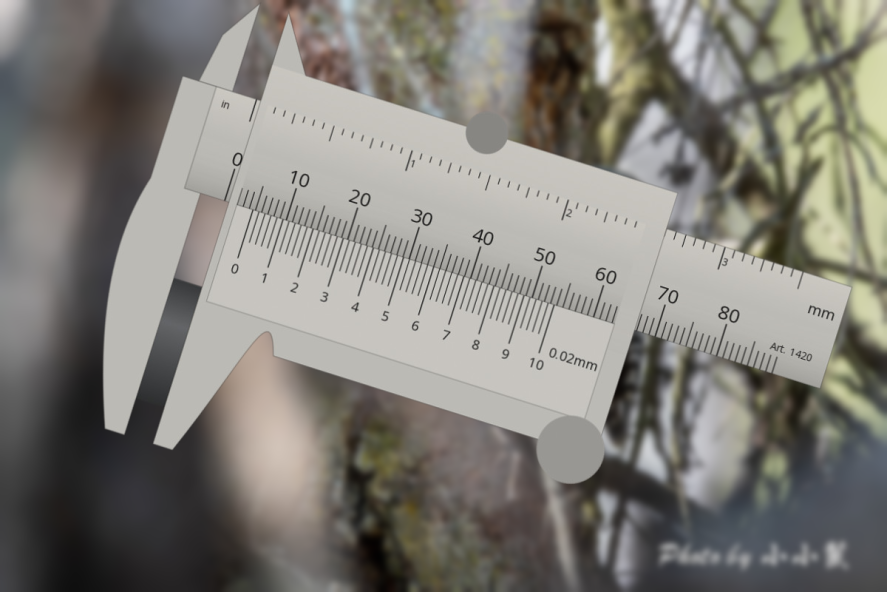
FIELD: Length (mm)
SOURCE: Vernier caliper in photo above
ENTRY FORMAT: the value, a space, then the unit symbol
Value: 4.6 mm
